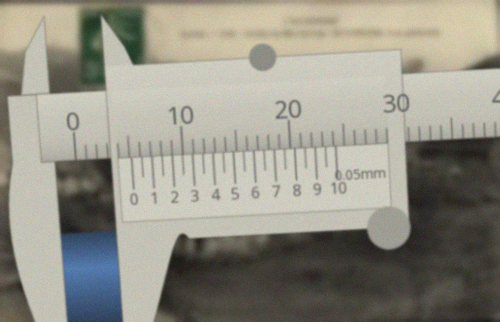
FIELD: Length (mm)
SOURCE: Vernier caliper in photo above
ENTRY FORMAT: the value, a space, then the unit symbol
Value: 5.2 mm
